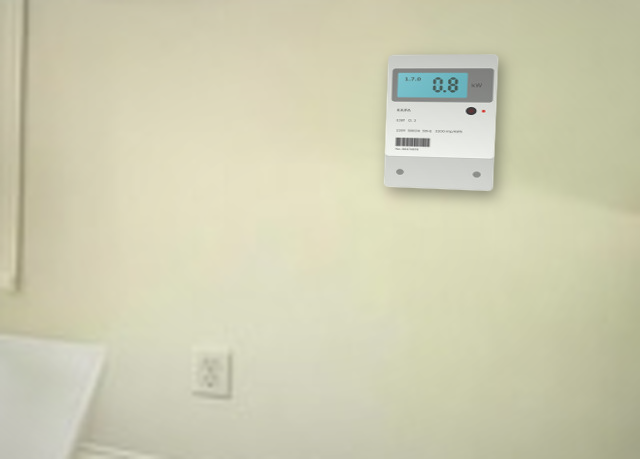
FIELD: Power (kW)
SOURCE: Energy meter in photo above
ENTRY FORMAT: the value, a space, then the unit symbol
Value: 0.8 kW
